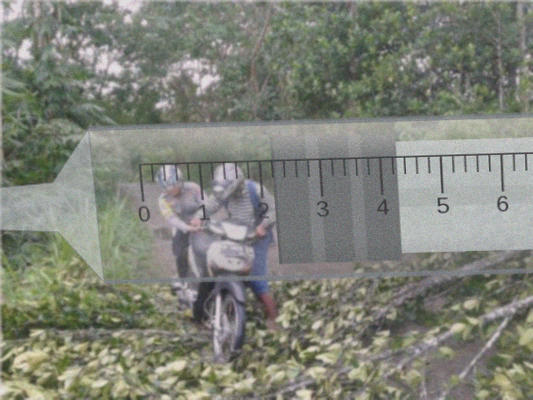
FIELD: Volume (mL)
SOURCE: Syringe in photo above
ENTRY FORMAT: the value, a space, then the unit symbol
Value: 2.2 mL
